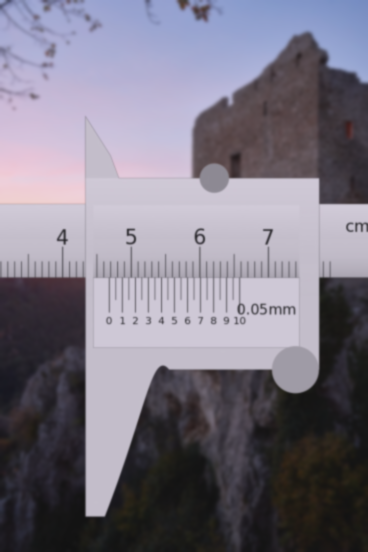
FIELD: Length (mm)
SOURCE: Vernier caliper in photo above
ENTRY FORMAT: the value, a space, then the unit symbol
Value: 46.8 mm
